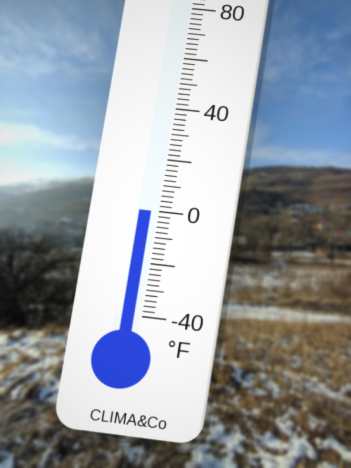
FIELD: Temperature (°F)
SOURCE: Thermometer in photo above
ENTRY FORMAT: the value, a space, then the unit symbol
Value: 0 °F
